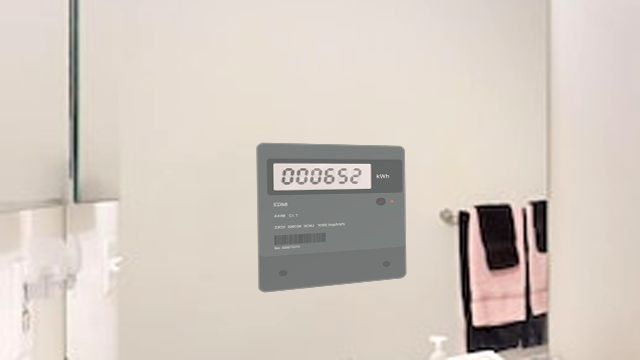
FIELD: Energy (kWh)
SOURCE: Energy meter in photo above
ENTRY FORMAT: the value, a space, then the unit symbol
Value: 652 kWh
